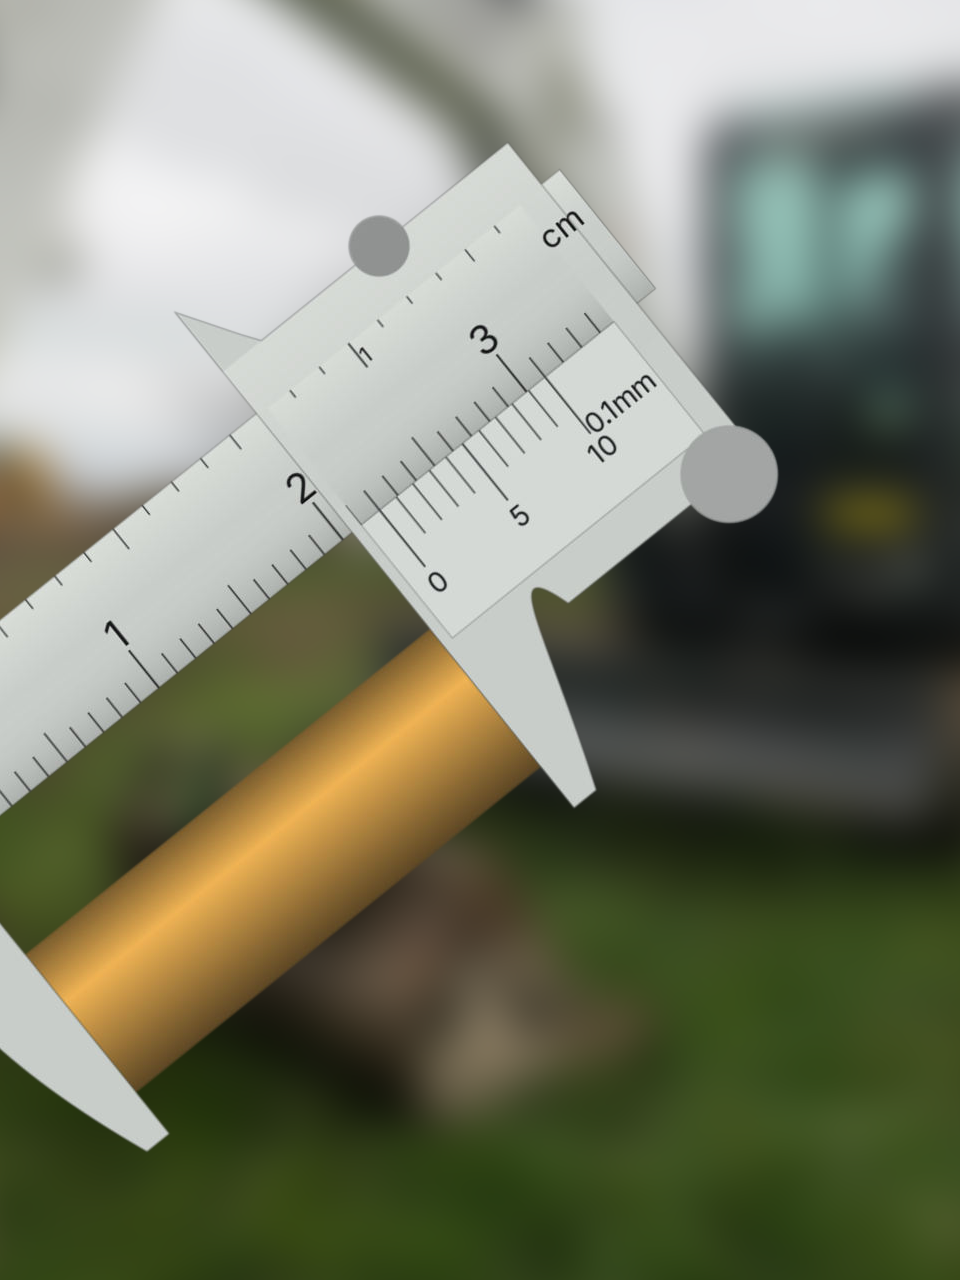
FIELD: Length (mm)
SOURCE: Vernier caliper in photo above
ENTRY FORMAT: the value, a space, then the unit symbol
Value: 22.0 mm
